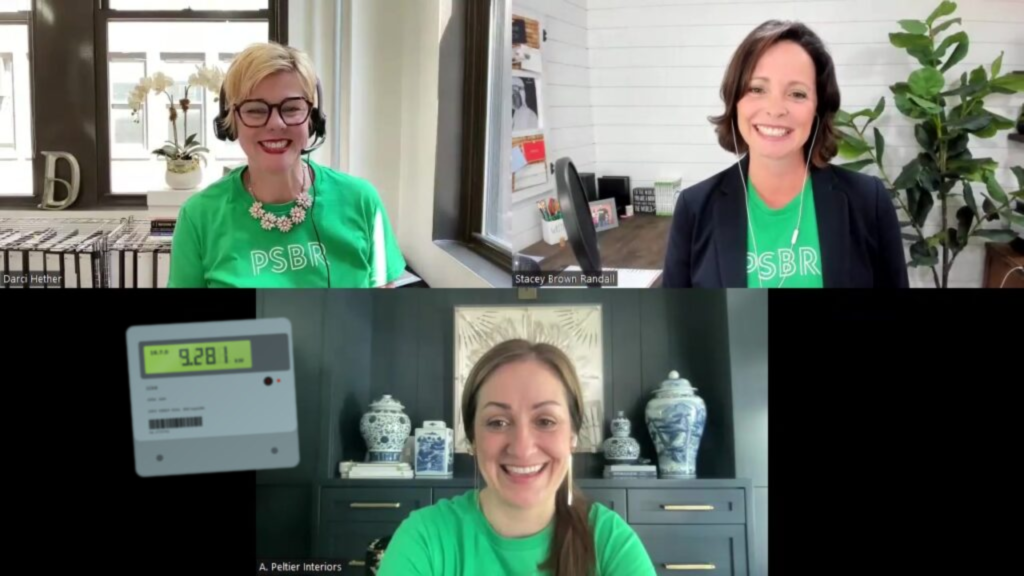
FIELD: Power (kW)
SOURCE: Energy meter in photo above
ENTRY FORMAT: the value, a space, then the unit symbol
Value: 9.281 kW
